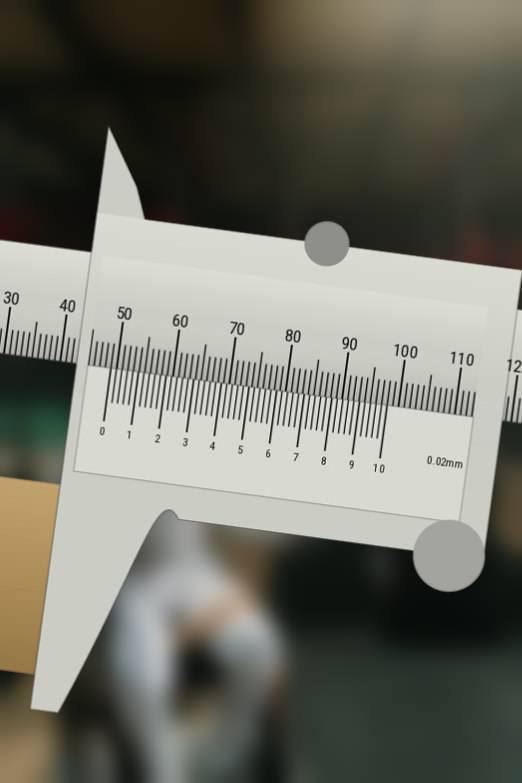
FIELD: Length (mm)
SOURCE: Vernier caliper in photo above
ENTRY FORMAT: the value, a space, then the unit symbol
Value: 49.0 mm
